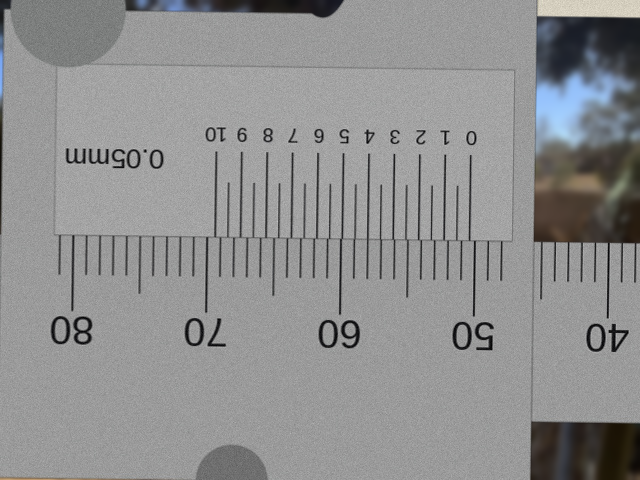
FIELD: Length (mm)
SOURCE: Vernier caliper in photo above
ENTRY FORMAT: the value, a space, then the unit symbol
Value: 50.4 mm
